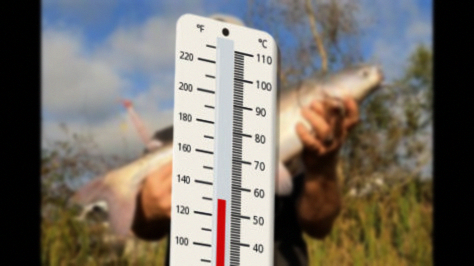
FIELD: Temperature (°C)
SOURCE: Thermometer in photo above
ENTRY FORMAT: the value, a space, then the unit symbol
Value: 55 °C
